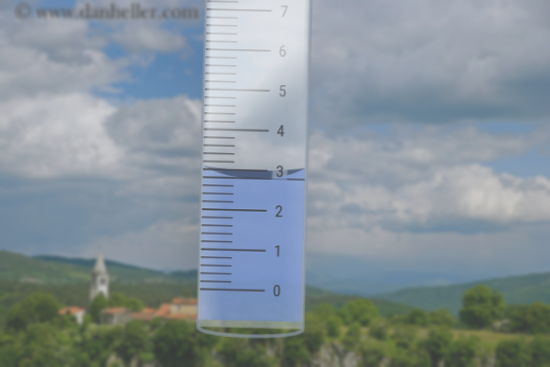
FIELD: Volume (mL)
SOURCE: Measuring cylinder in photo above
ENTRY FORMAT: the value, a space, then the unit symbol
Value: 2.8 mL
